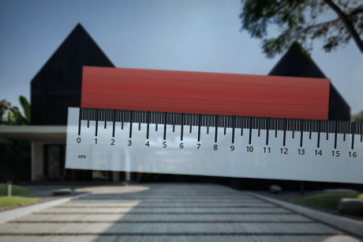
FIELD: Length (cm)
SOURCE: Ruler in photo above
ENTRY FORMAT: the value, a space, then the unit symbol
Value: 14.5 cm
